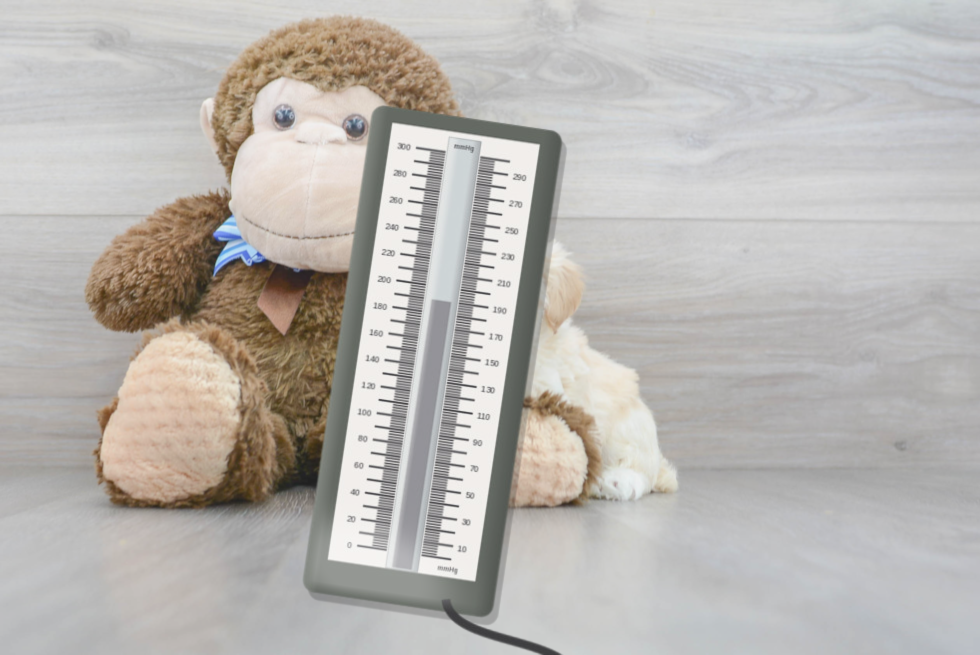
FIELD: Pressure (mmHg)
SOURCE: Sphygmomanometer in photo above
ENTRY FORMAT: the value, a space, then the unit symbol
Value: 190 mmHg
